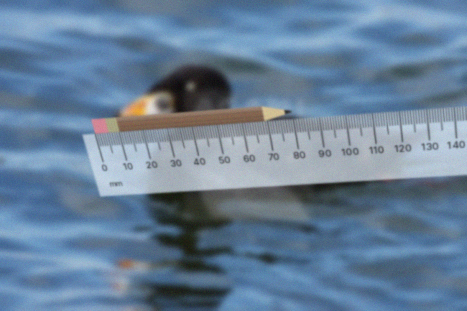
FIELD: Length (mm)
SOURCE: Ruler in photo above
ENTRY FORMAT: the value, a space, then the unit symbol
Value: 80 mm
